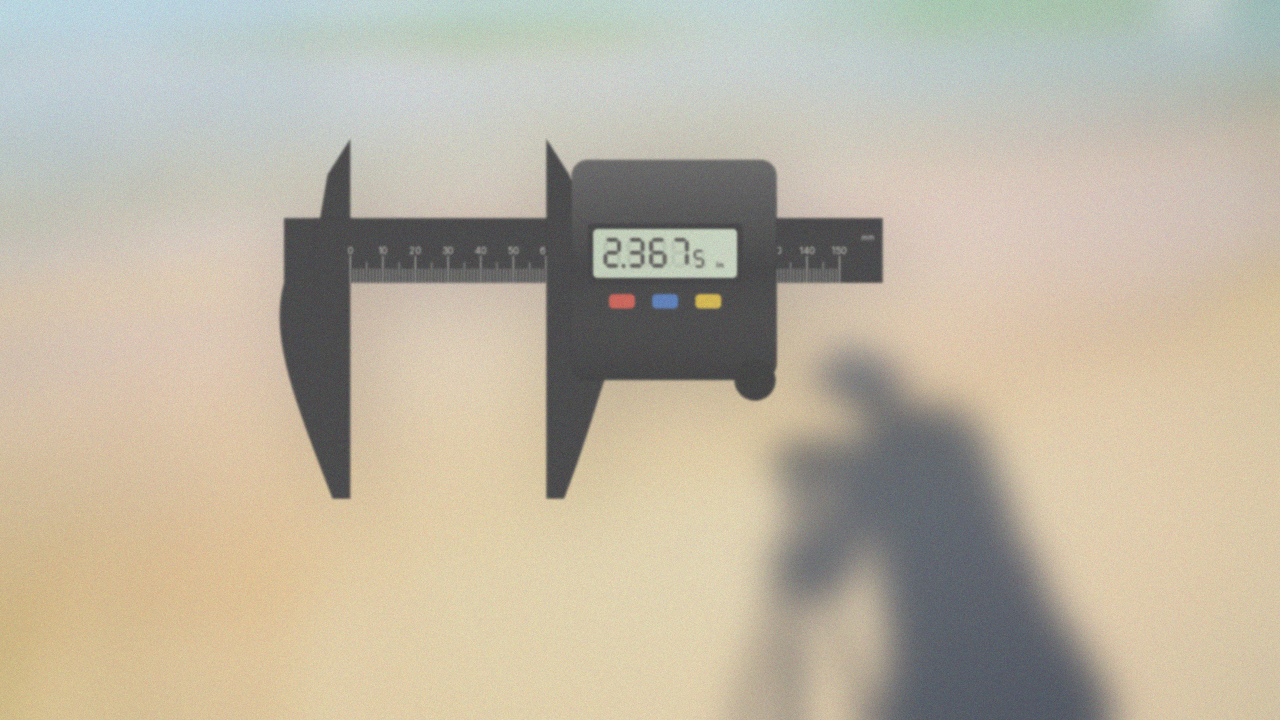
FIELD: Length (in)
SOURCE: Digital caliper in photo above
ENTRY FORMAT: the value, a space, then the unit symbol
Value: 2.3675 in
